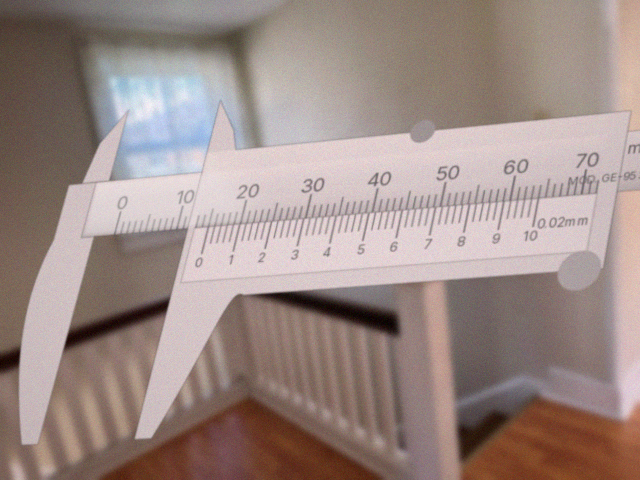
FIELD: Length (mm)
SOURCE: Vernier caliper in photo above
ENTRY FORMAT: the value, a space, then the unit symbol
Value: 15.0 mm
